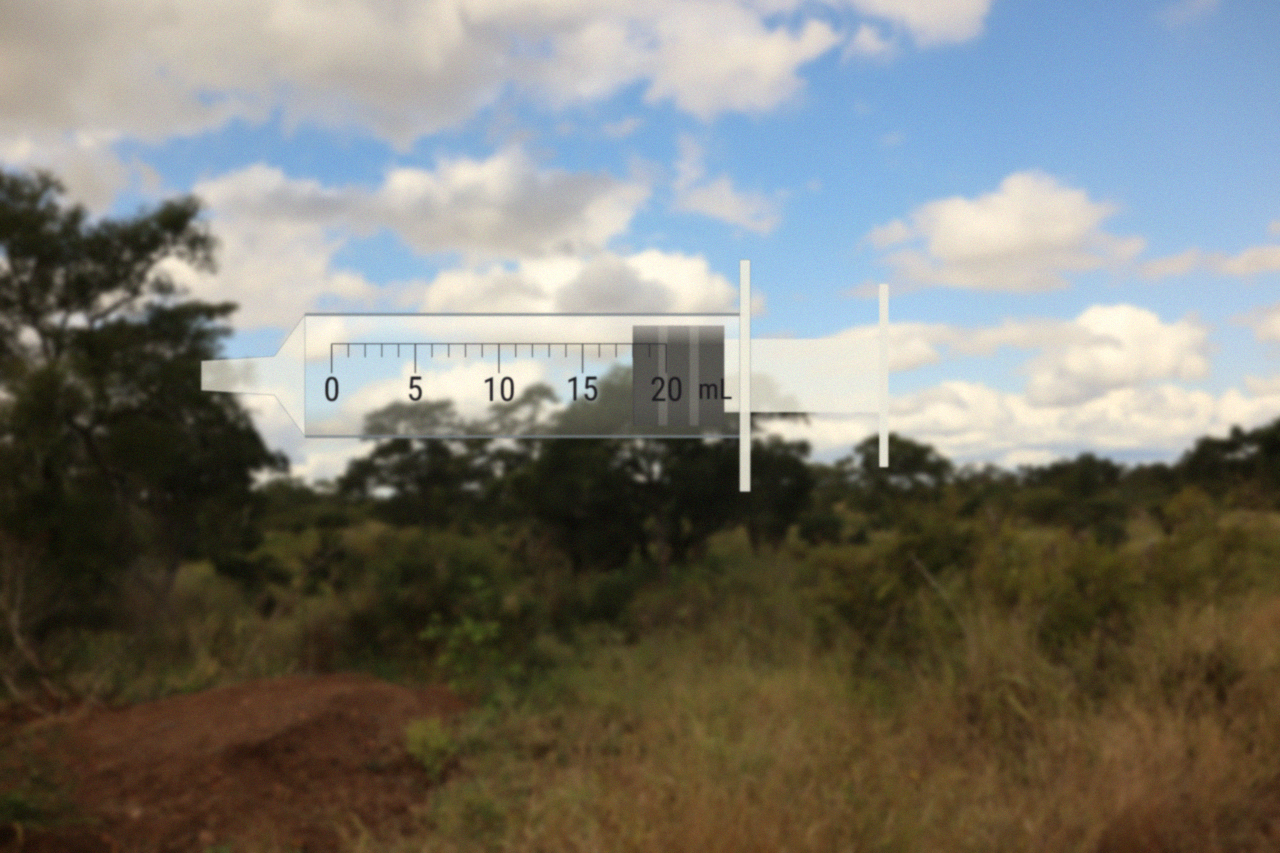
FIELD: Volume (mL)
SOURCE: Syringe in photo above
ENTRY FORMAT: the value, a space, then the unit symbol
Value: 18 mL
